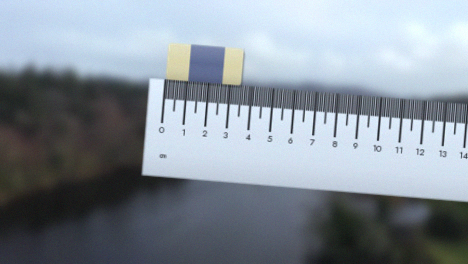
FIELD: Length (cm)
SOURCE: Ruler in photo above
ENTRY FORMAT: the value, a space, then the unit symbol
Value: 3.5 cm
